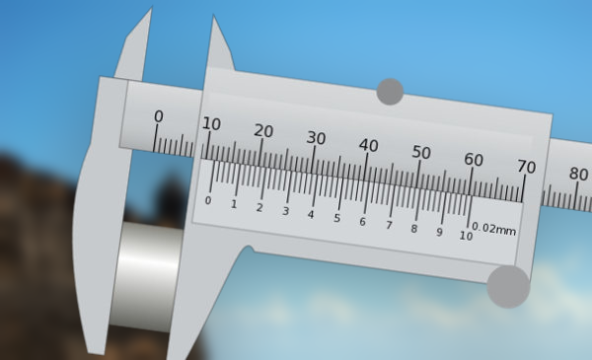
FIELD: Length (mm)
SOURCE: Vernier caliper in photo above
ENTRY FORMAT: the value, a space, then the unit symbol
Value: 11.6 mm
